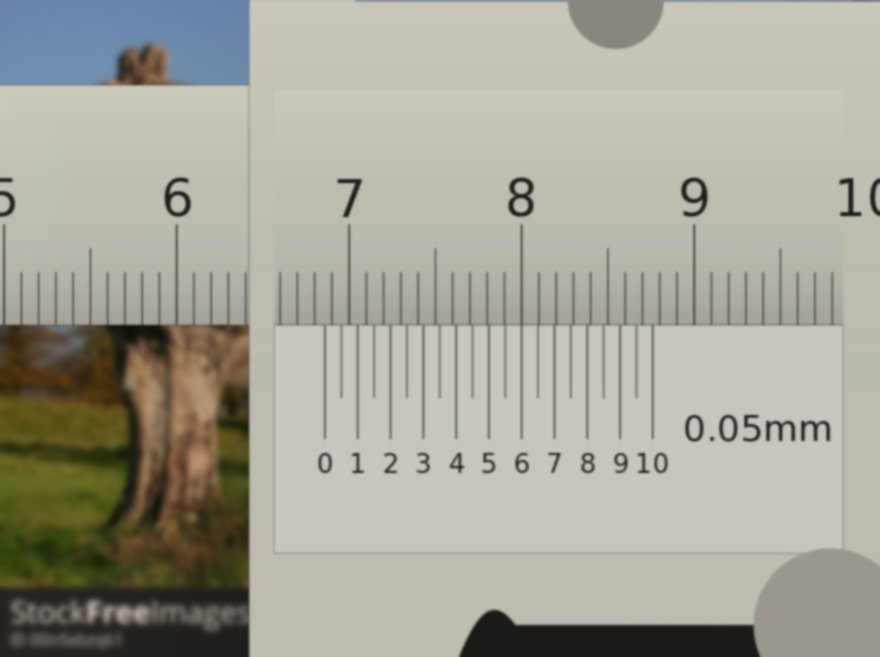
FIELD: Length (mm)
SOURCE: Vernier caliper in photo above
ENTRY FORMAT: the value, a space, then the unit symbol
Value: 68.6 mm
